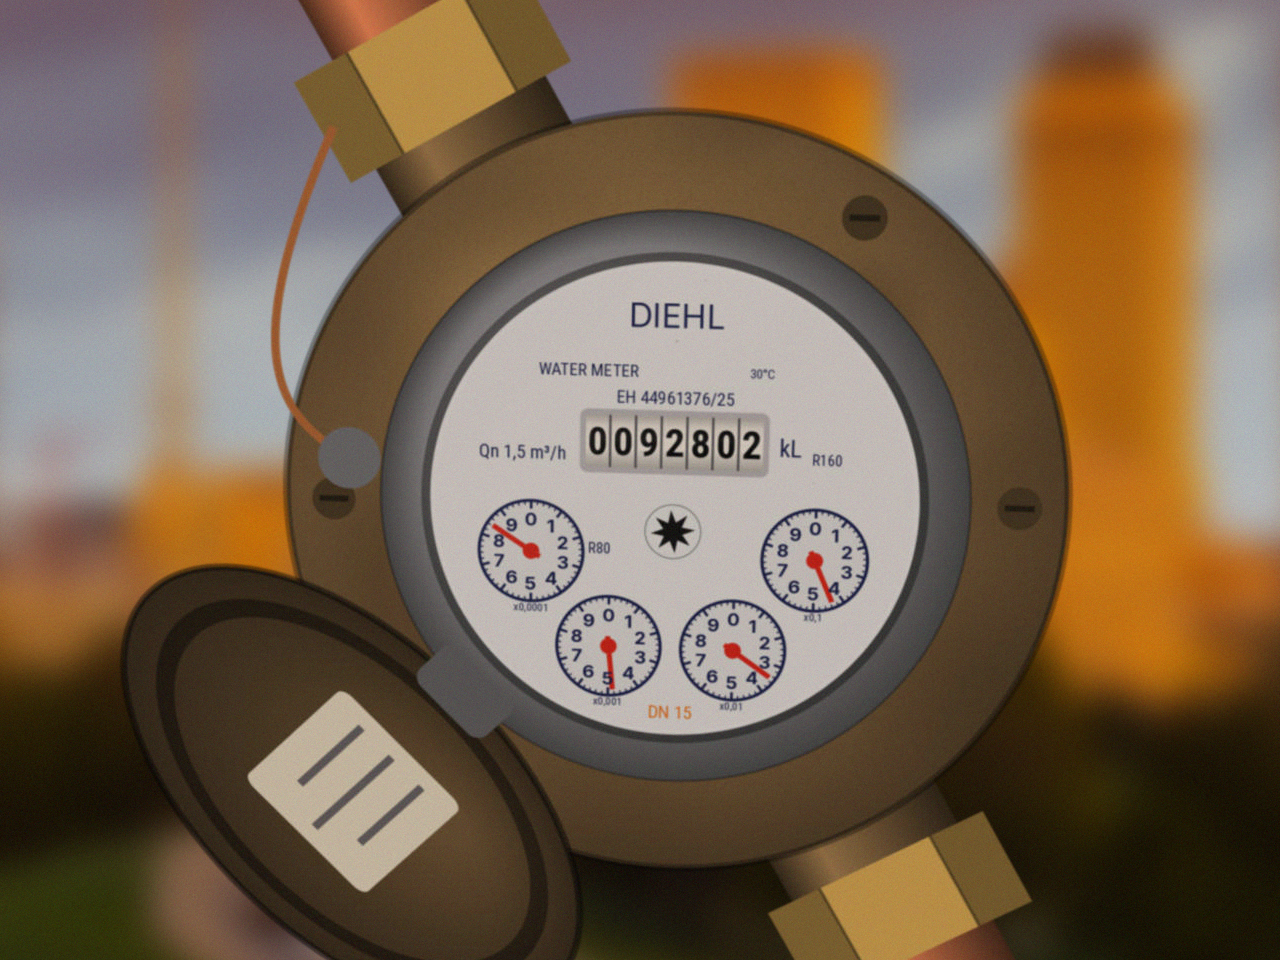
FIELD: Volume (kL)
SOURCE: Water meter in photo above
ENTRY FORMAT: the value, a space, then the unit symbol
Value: 92802.4348 kL
